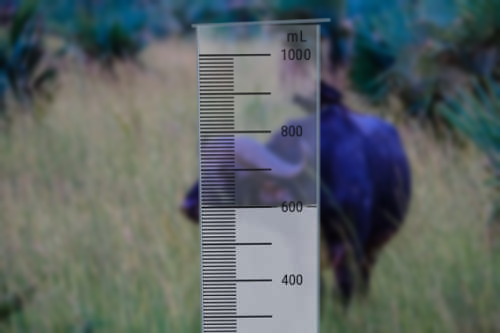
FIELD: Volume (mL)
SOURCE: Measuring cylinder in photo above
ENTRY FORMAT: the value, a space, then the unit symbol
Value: 600 mL
